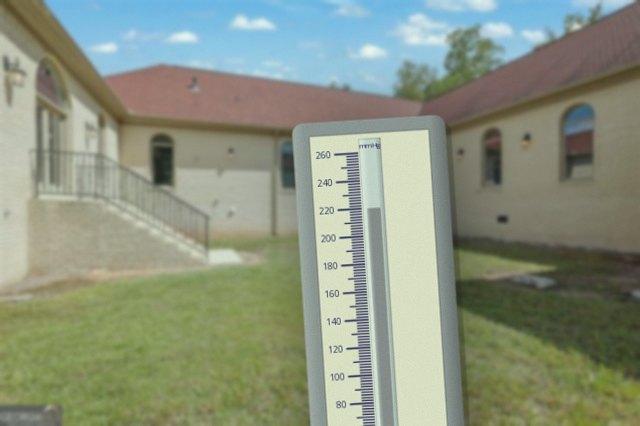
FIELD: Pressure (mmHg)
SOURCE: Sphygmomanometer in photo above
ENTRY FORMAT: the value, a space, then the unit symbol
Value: 220 mmHg
